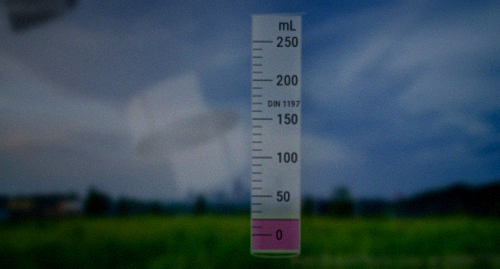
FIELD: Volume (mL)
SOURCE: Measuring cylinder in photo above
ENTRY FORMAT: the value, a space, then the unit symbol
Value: 20 mL
